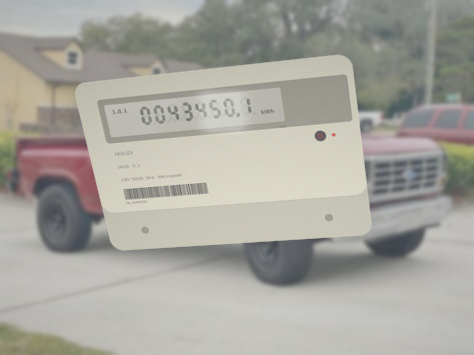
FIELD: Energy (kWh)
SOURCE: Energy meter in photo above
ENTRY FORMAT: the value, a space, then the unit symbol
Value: 43450.1 kWh
